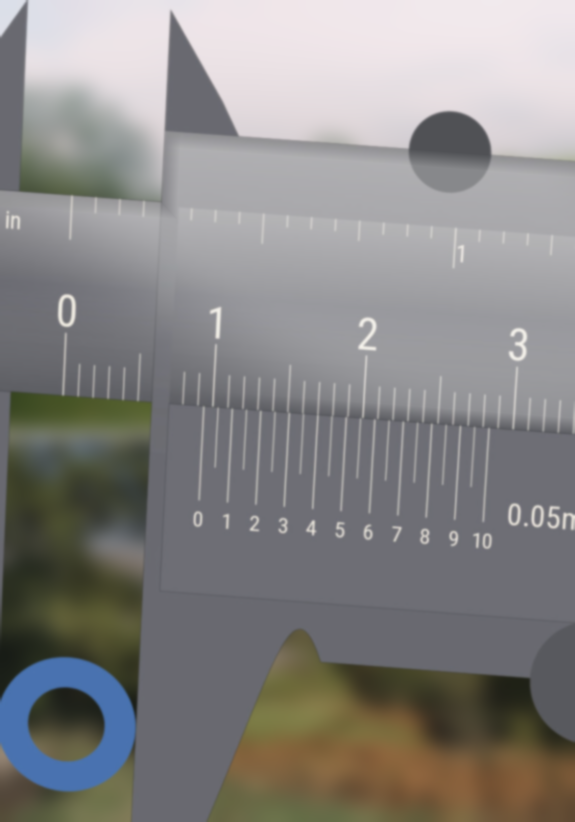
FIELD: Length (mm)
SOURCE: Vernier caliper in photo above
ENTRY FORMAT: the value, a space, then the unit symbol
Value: 9.4 mm
